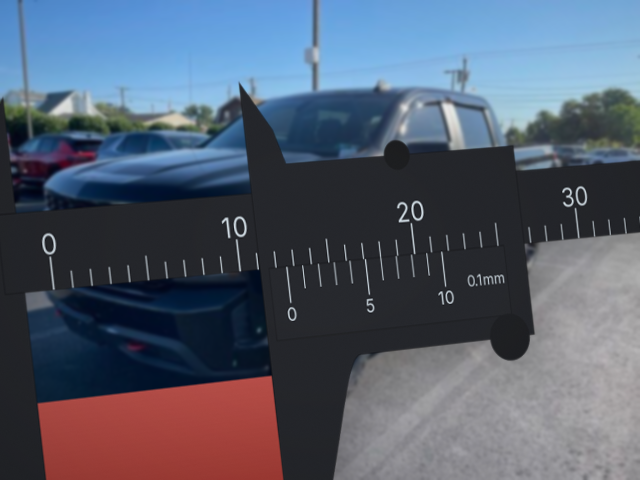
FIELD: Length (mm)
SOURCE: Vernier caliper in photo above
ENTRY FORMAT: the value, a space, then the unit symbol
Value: 12.6 mm
